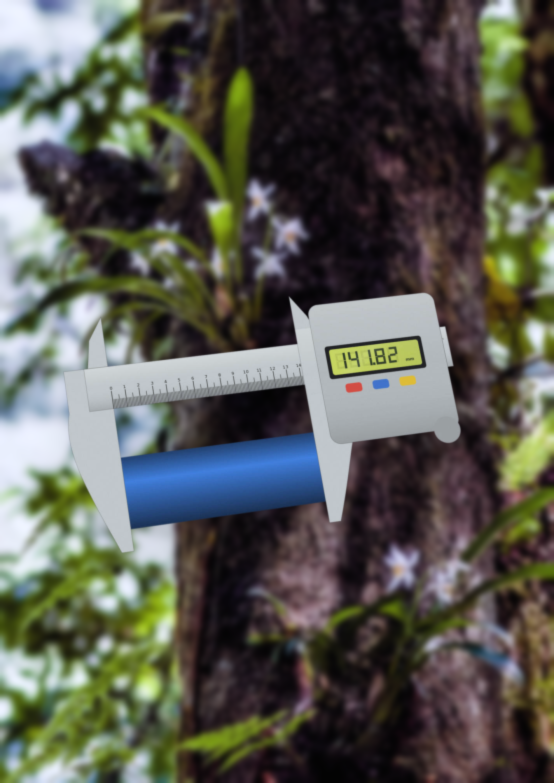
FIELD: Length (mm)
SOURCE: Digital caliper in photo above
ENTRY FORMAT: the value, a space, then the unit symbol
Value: 141.82 mm
